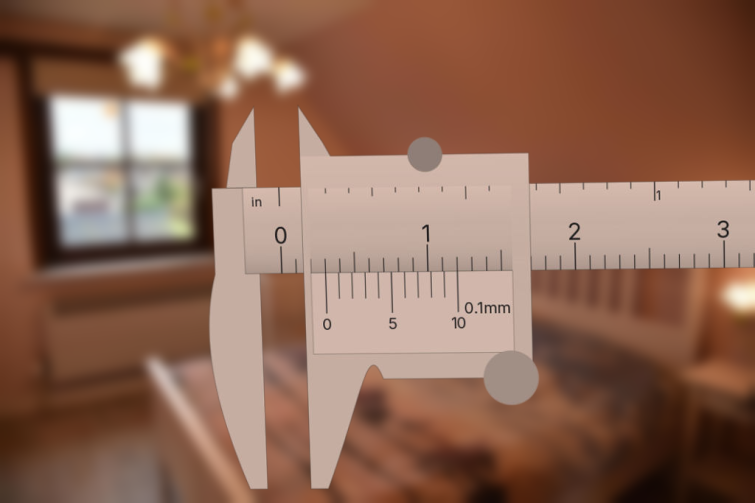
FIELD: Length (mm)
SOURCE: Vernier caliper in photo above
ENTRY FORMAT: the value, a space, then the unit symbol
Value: 3.0 mm
